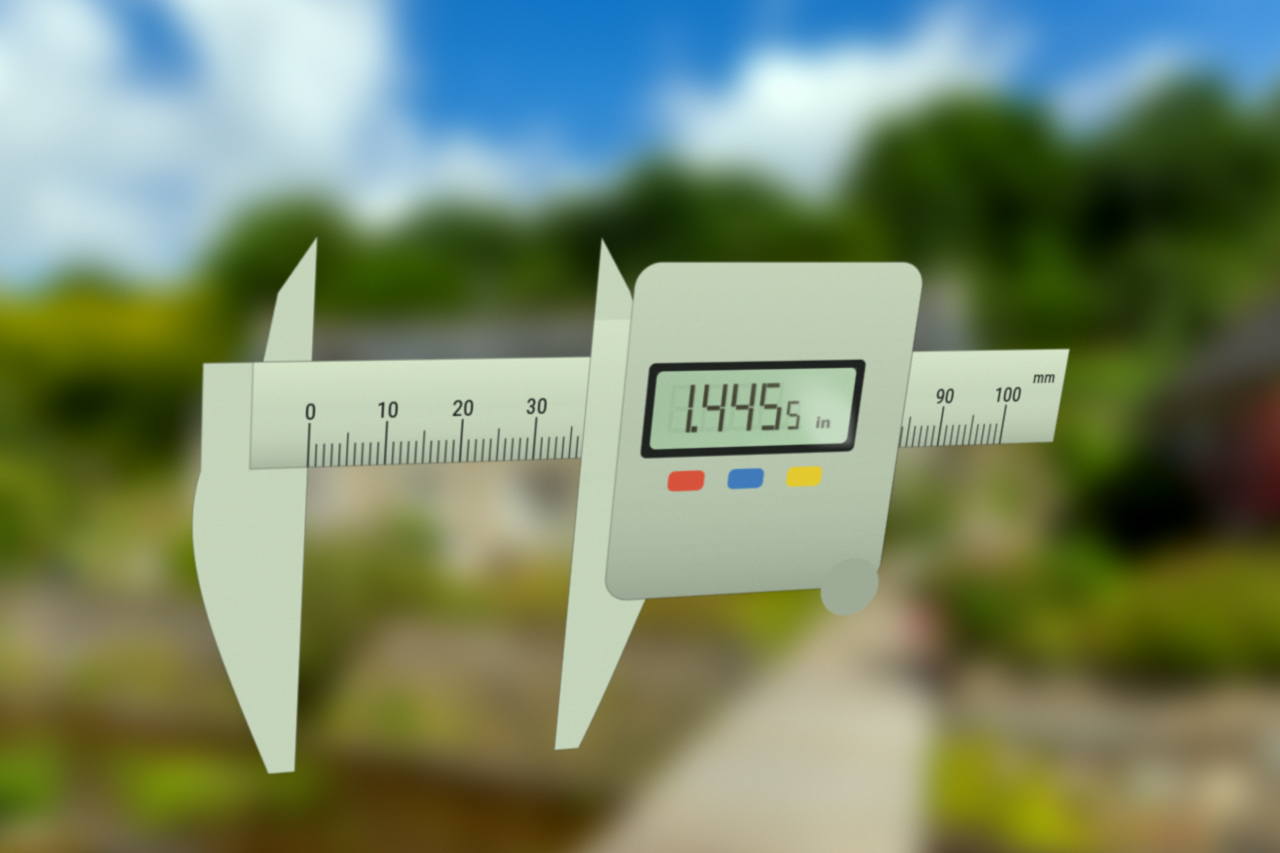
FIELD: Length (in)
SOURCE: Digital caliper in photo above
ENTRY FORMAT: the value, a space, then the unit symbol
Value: 1.4455 in
